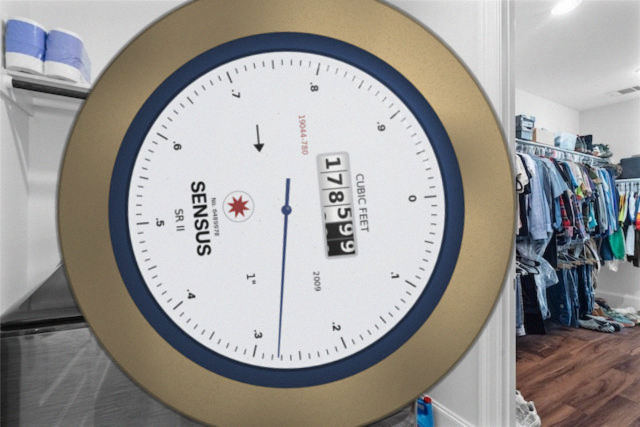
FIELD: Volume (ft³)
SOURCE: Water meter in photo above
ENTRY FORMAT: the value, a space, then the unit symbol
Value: 178599.27 ft³
